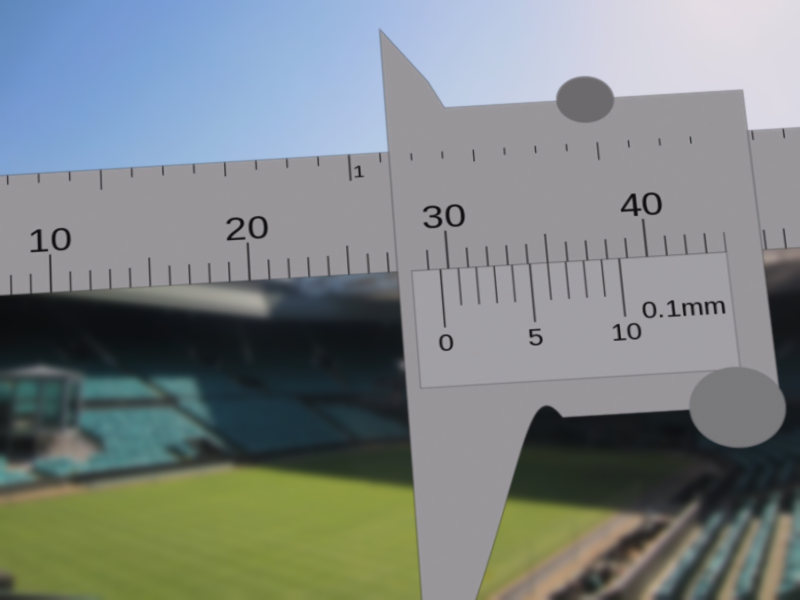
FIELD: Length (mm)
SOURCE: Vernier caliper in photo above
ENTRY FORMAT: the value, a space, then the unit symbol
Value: 29.6 mm
